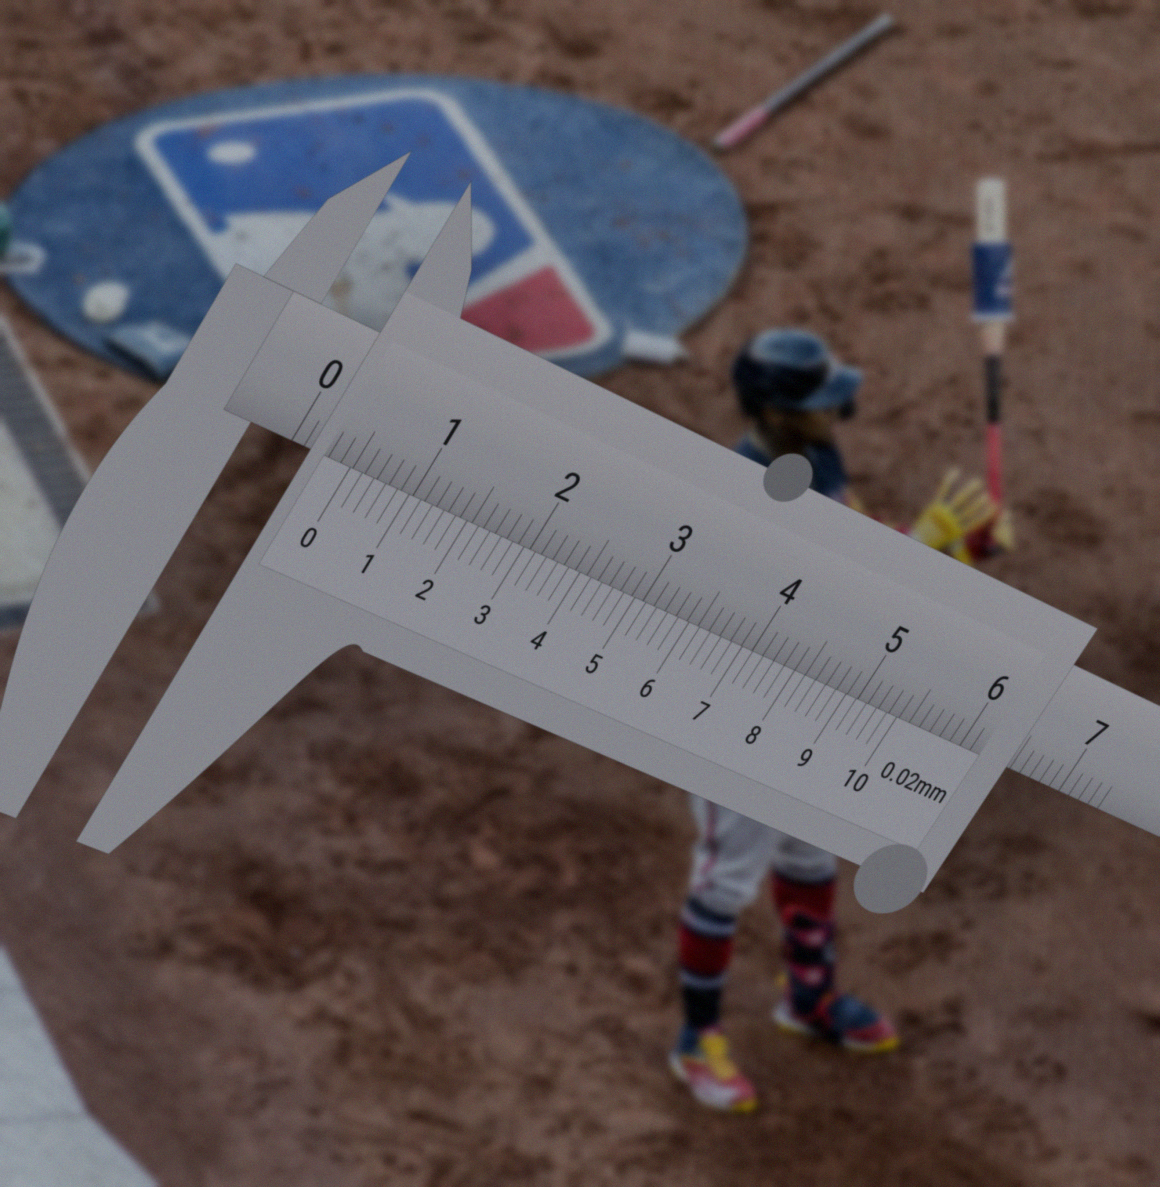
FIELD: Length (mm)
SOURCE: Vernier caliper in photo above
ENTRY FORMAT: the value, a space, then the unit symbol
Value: 4.8 mm
